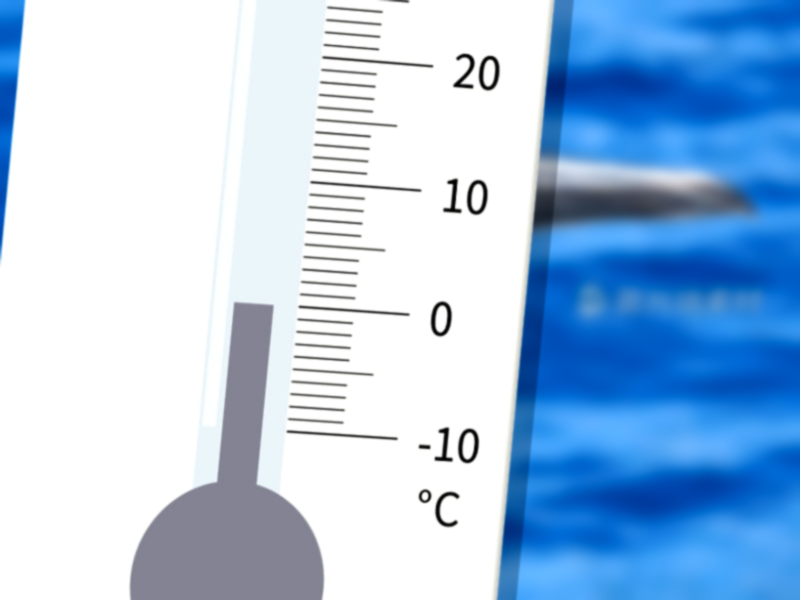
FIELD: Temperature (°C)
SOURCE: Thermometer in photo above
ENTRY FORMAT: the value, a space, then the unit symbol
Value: 0 °C
